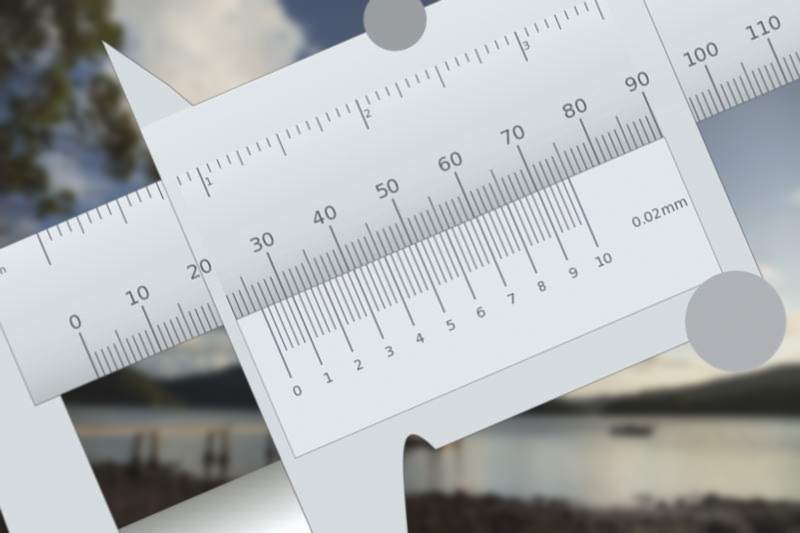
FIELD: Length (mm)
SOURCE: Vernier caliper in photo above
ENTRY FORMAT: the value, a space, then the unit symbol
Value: 26.0 mm
